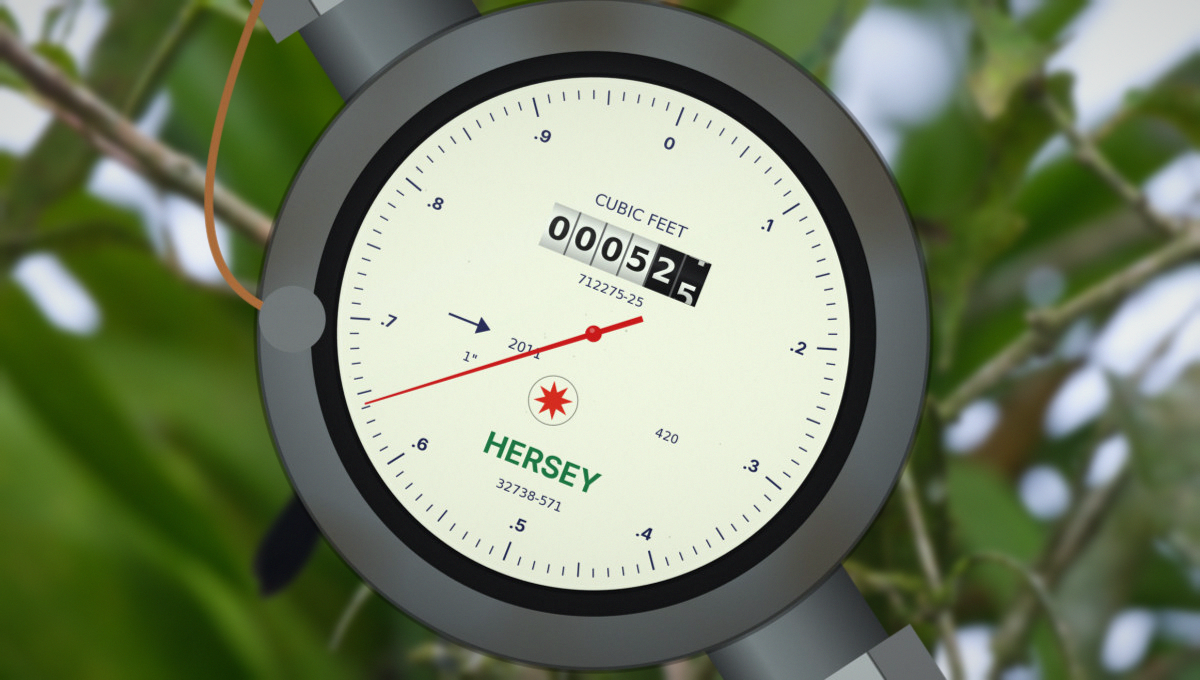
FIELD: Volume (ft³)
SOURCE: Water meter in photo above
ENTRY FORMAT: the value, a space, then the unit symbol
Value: 524.64 ft³
